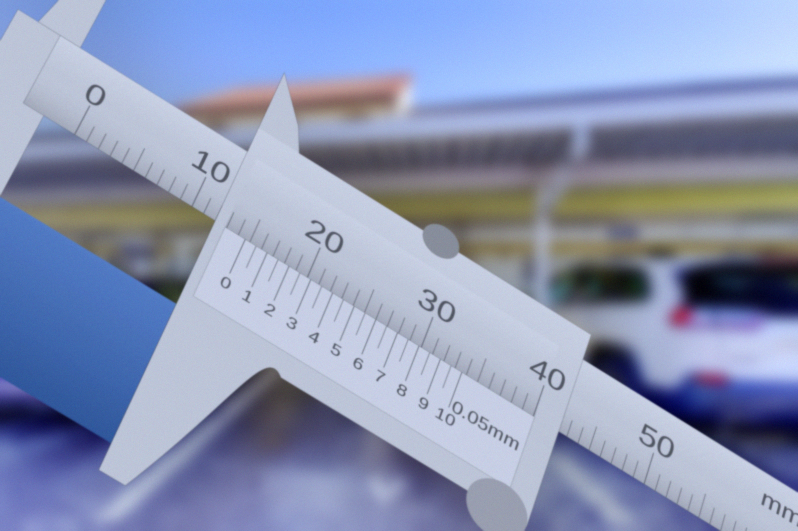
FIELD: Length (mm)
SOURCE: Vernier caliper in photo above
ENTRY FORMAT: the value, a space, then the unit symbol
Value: 14.6 mm
